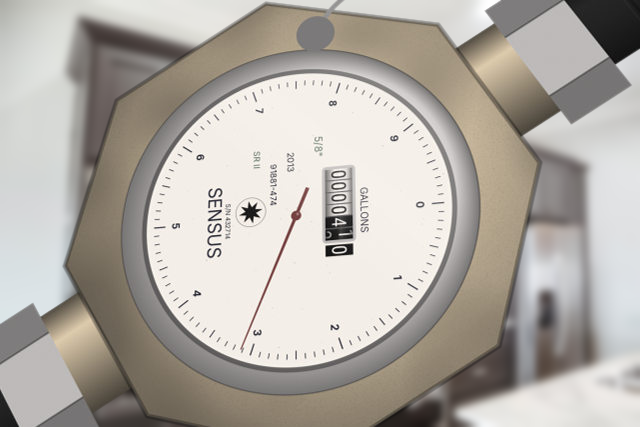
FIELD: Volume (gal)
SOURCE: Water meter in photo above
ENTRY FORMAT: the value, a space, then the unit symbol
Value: 413.1 gal
